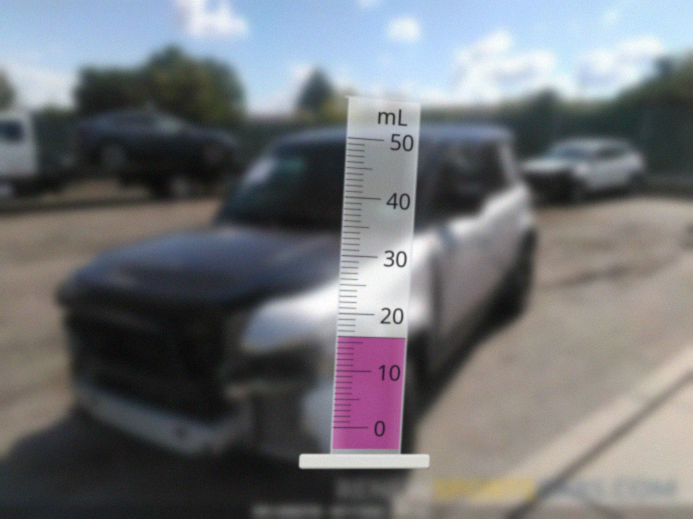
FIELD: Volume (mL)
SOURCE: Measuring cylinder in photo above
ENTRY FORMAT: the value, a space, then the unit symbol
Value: 16 mL
